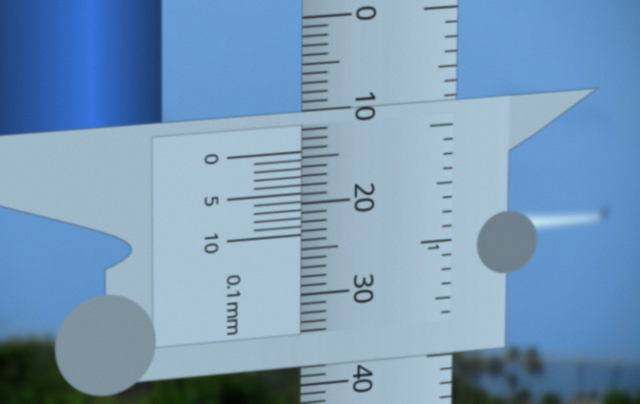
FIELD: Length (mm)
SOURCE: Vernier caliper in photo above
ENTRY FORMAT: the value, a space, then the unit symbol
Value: 14.4 mm
